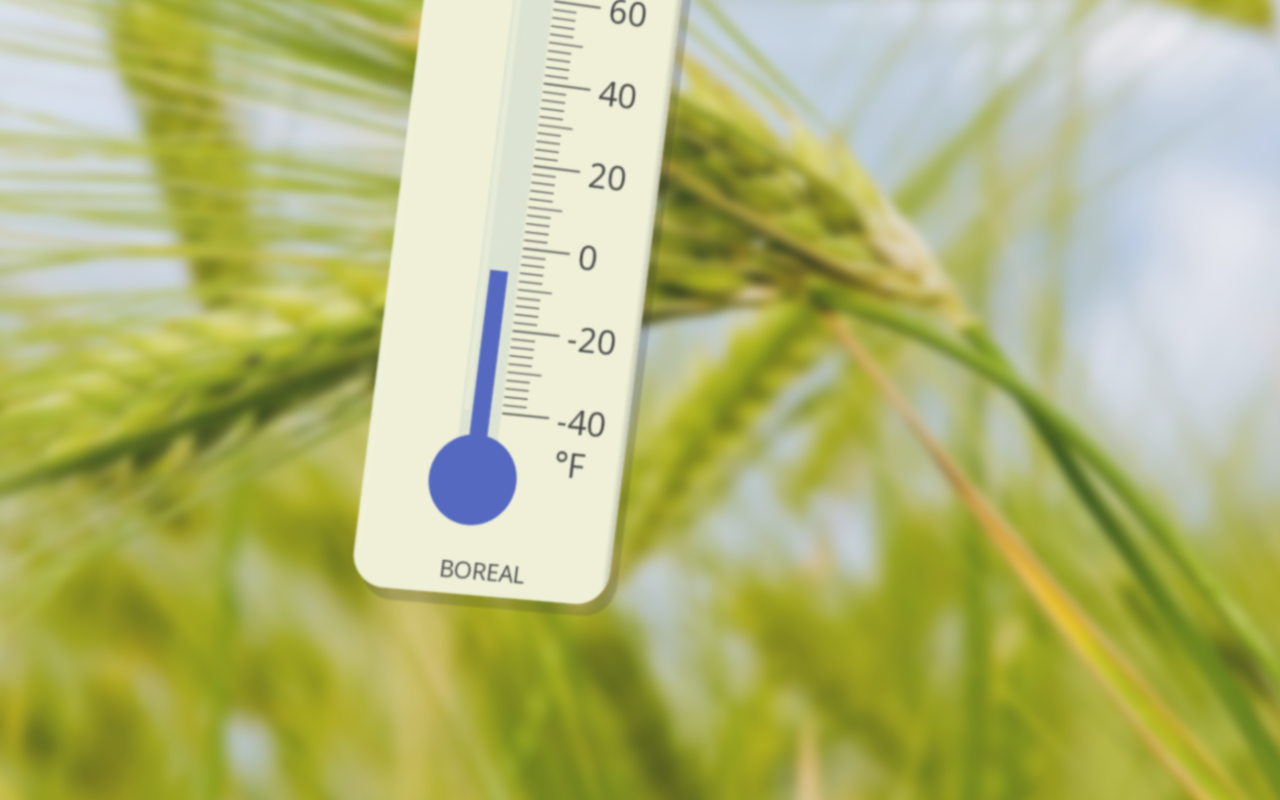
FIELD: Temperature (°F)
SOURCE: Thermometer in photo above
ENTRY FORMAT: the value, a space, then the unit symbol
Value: -6 °F
